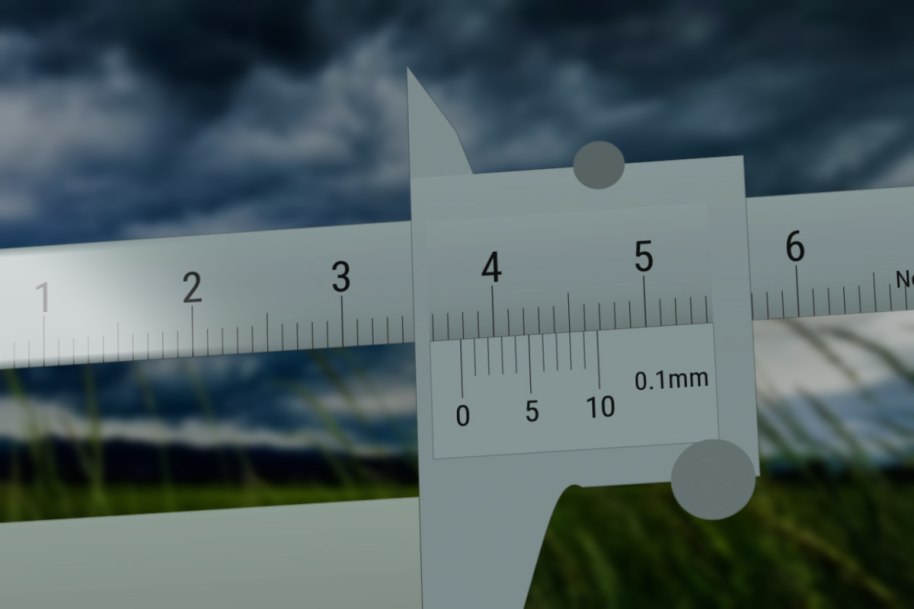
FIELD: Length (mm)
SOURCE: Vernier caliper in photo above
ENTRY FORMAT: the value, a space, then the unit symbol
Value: 37.8 mm
